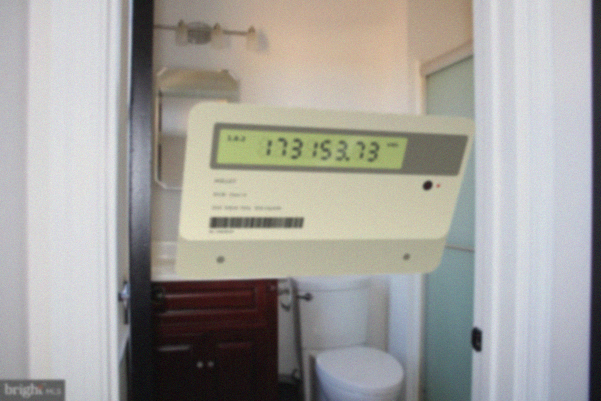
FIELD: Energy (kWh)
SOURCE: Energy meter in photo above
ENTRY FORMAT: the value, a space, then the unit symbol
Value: 173153.73 kWh
